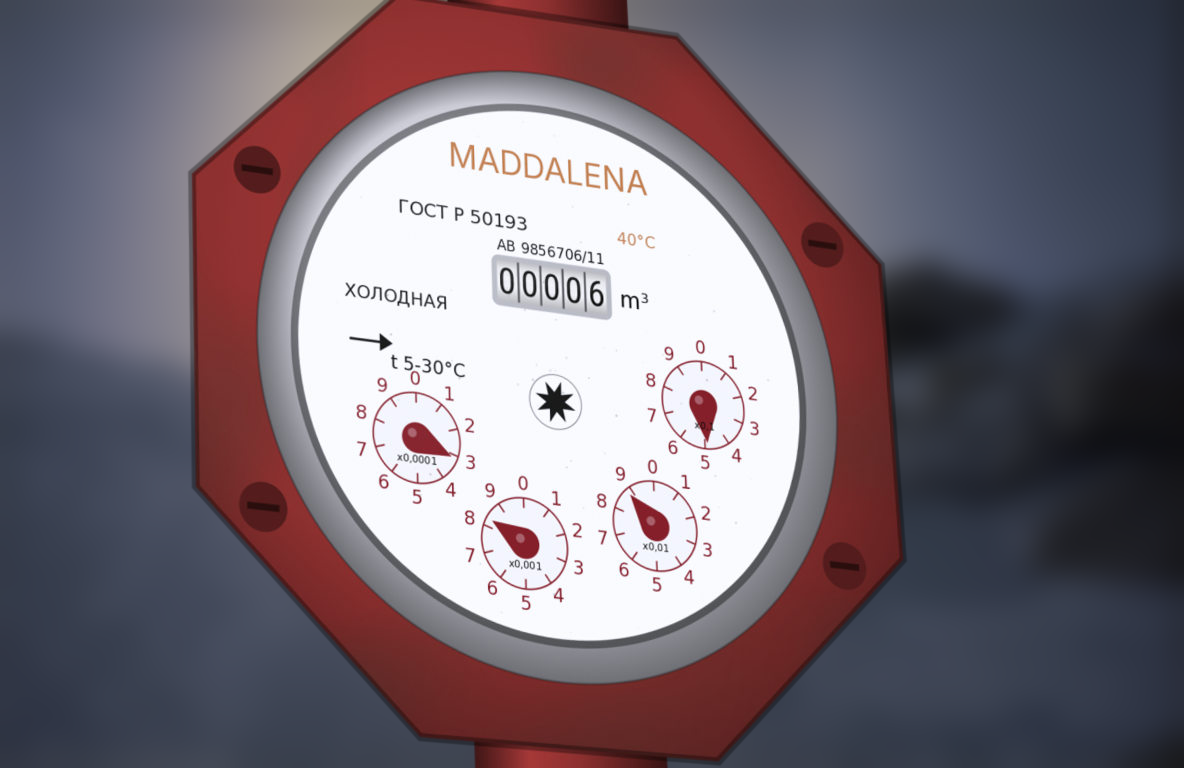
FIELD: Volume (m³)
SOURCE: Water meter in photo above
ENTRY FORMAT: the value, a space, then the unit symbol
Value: 6.4883 m³
